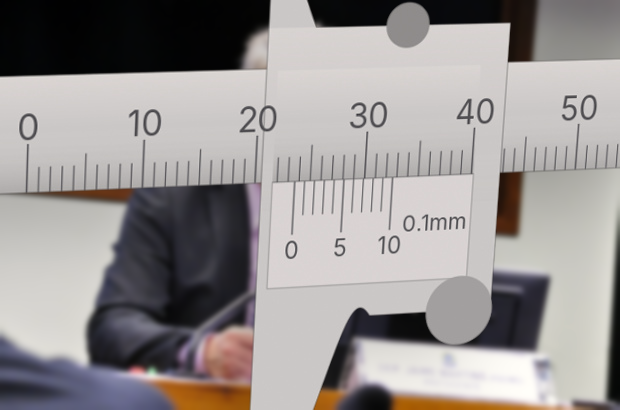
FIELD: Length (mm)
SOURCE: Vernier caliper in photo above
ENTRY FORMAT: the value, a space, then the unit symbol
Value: 23.6 mm
